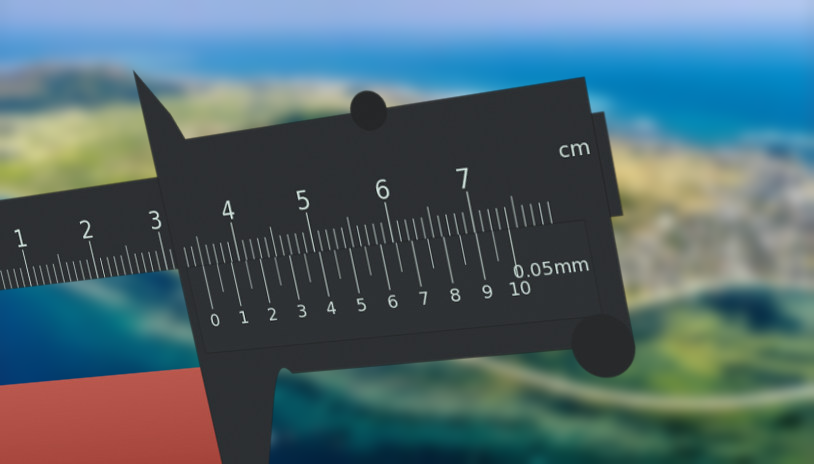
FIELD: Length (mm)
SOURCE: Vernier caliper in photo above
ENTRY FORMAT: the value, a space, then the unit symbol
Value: 35.0 mm
